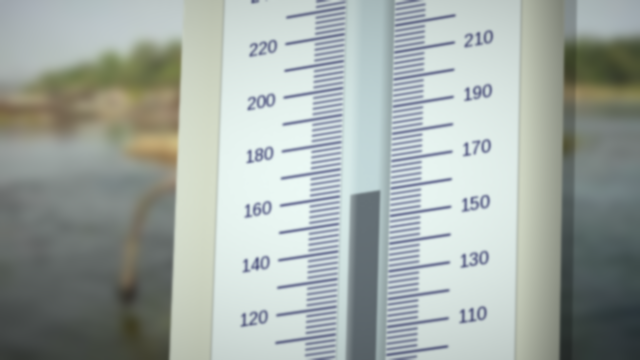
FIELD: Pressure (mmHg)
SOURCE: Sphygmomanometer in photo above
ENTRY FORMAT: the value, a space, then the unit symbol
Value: 160 mmHg
